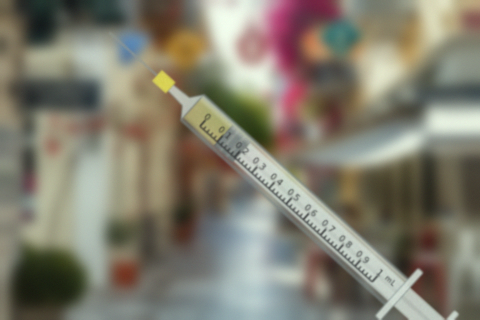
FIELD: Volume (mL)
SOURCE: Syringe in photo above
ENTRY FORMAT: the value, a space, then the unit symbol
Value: 0.1 mL
